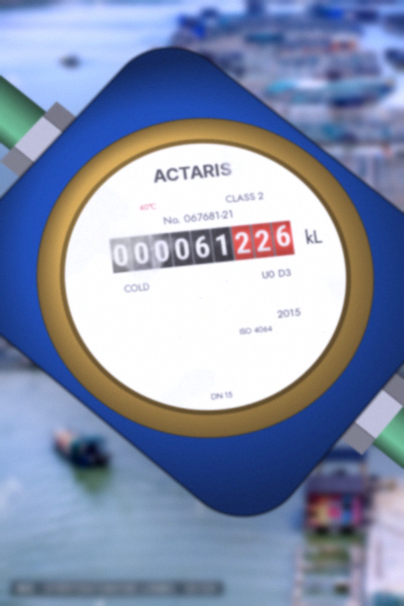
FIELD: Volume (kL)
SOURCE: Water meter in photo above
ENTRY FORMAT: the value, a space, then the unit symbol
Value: 61.226 kL
